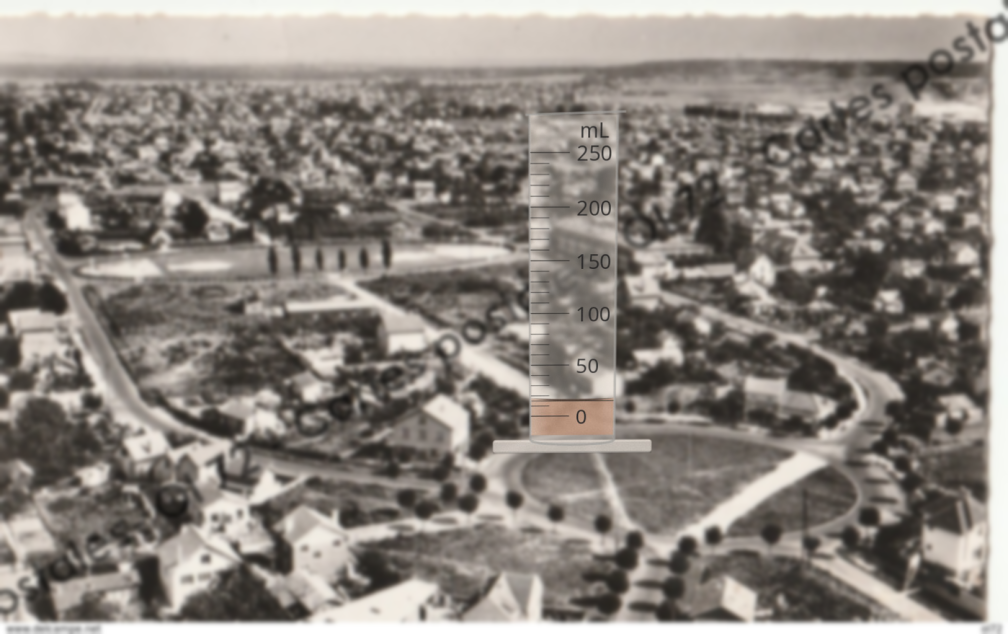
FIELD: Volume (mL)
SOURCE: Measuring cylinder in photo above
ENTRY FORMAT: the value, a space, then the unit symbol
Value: 15 mL
